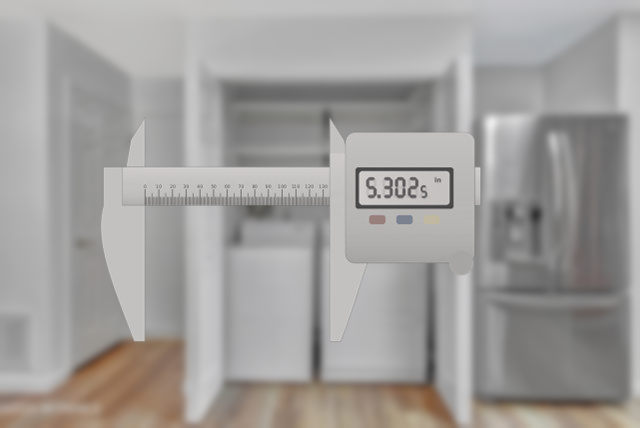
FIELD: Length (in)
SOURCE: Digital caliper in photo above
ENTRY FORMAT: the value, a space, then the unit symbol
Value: 5.3025 in
